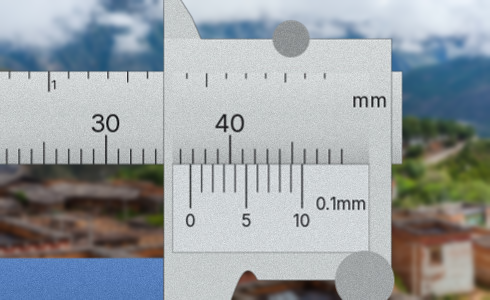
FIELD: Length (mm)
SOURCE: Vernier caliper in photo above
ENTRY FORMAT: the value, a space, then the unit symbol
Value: 36.8 mm
